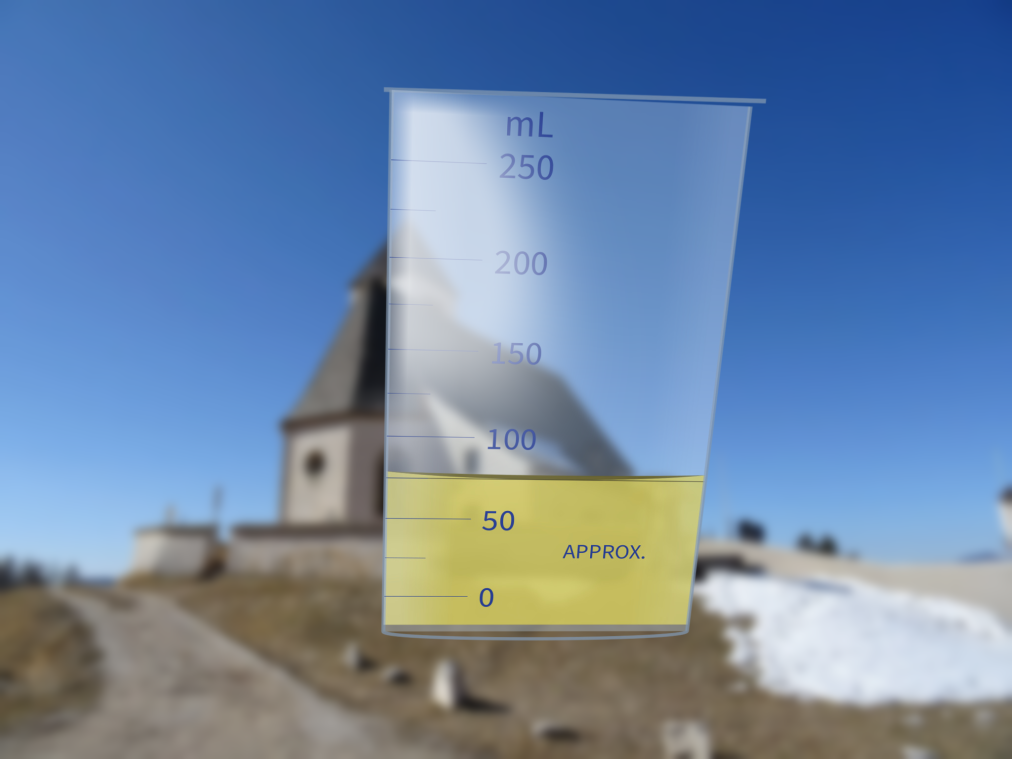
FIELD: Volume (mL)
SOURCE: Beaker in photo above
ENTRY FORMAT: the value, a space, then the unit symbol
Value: 75 mL
